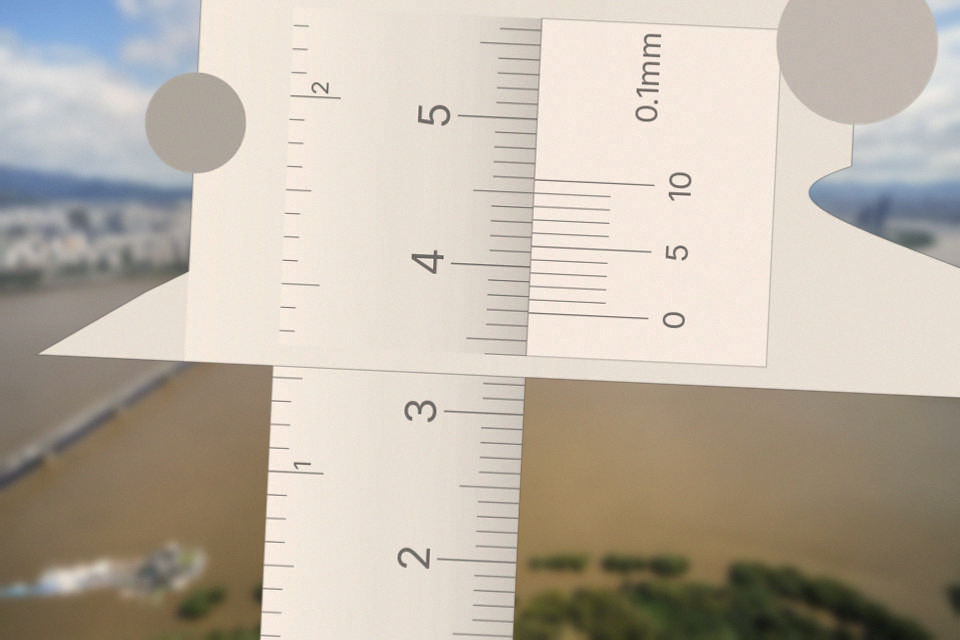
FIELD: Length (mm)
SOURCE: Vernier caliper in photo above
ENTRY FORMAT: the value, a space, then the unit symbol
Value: 36.9 mm
